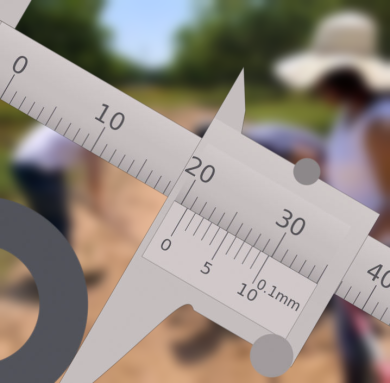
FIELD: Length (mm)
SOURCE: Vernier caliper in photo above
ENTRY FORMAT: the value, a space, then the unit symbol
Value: 20.7 mm
